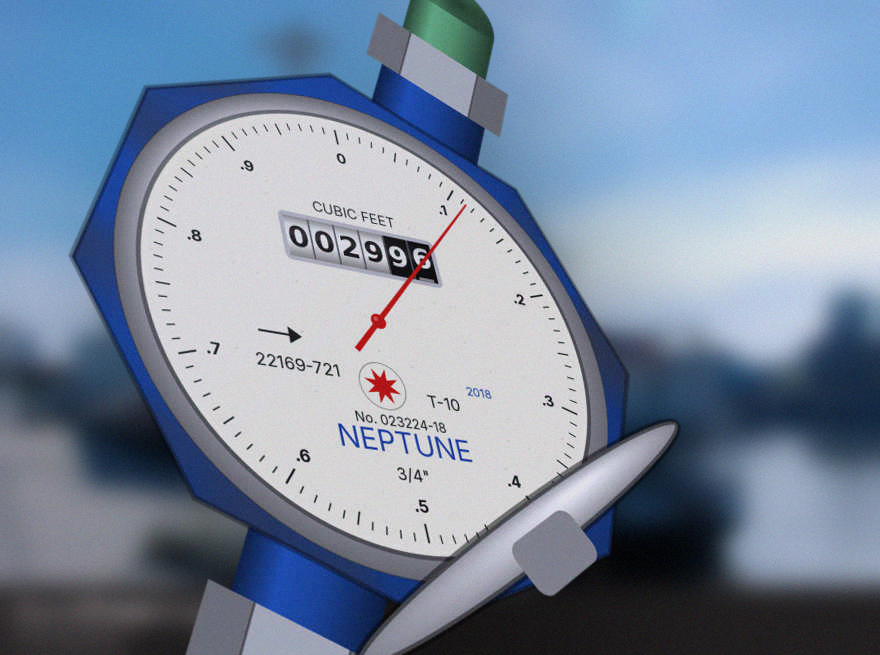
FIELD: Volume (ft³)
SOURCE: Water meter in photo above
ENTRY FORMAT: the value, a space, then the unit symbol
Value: 2996.11 ft³
